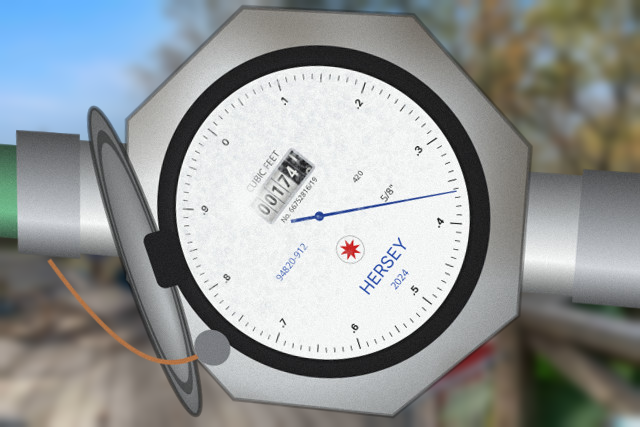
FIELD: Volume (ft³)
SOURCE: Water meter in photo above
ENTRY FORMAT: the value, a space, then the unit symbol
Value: 1741.36 ft³
